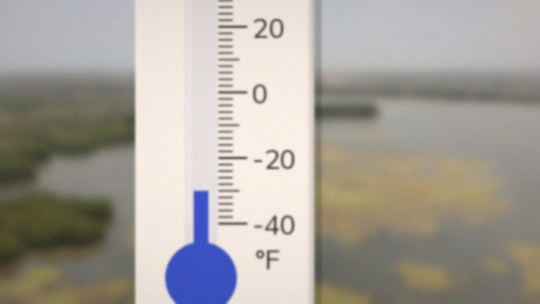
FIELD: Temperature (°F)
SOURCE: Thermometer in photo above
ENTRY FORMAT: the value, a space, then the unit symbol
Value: -30 °F
